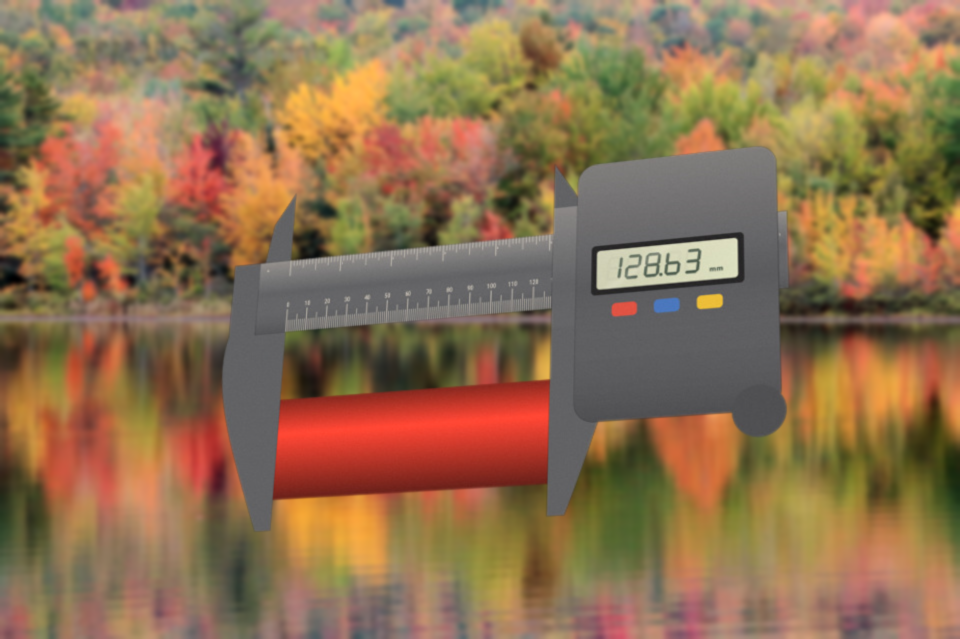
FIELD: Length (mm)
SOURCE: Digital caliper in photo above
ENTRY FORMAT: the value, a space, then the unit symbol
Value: 128.63 mm
